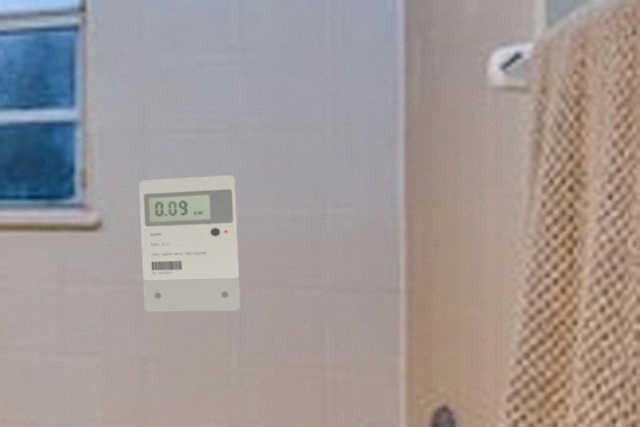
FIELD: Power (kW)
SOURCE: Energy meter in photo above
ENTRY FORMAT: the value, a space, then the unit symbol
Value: 0.09 kW
